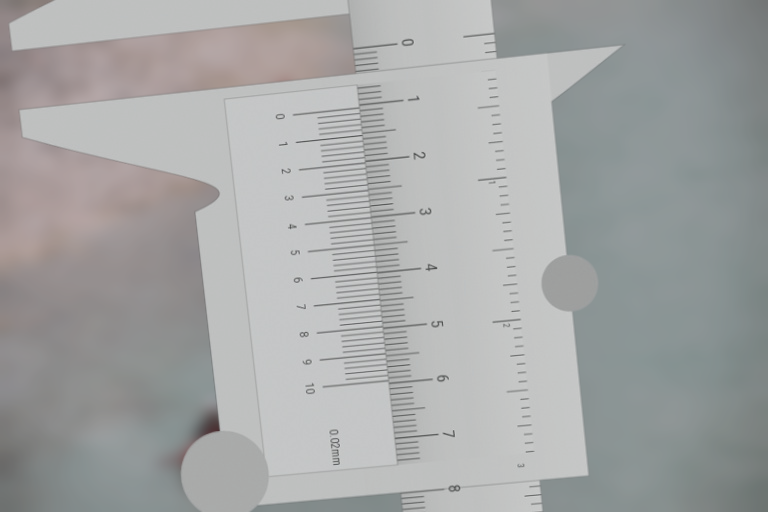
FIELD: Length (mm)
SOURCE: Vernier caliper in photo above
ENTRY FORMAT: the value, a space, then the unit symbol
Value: 10.5 mm
